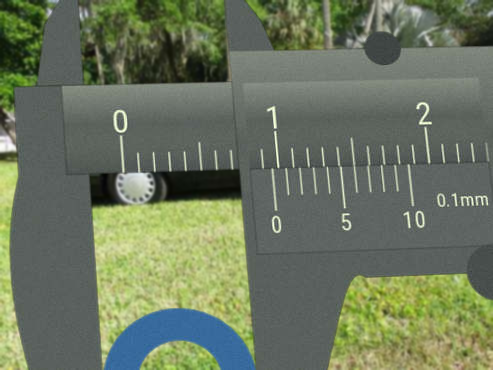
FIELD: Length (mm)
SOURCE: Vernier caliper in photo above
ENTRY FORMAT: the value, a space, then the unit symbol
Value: 9.6 mm
